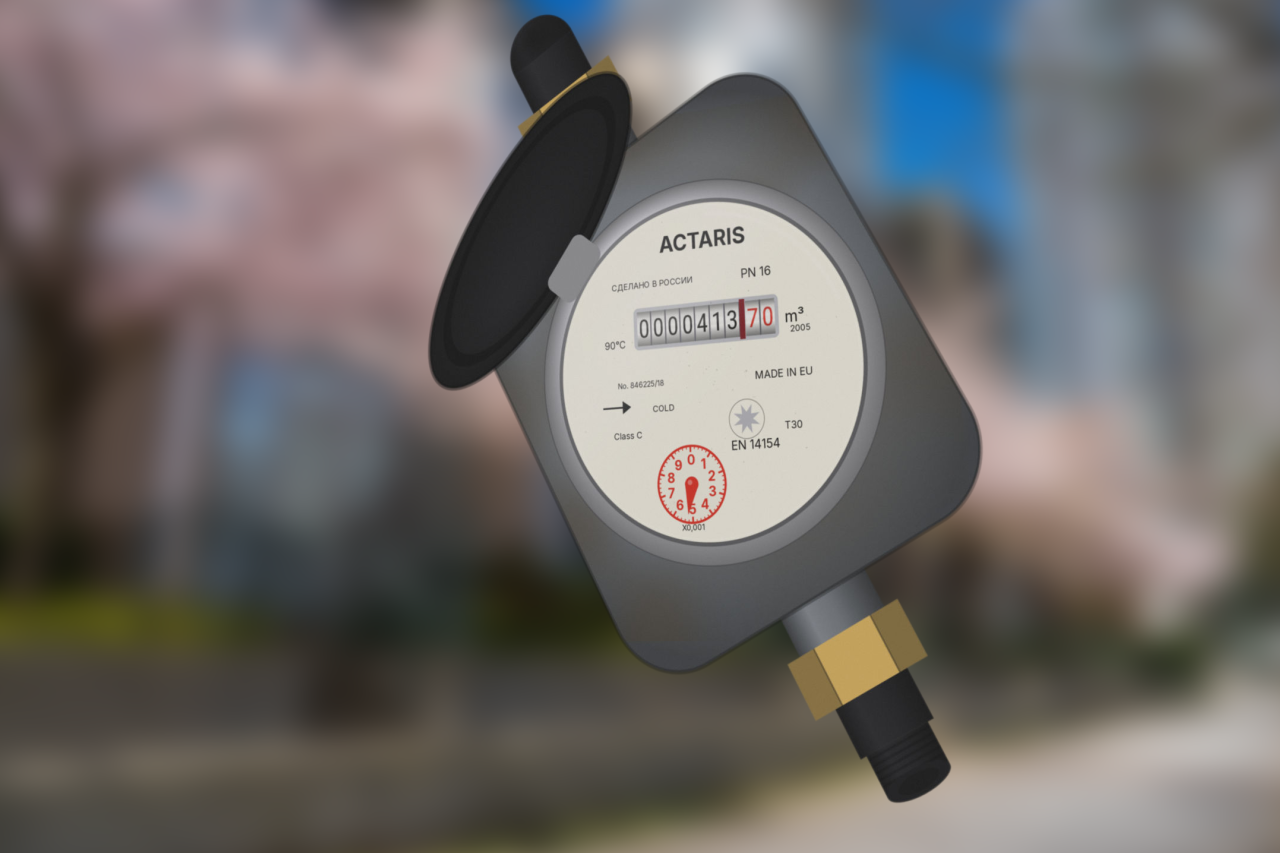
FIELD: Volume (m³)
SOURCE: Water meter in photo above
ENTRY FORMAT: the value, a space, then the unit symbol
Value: 413.705 m³
